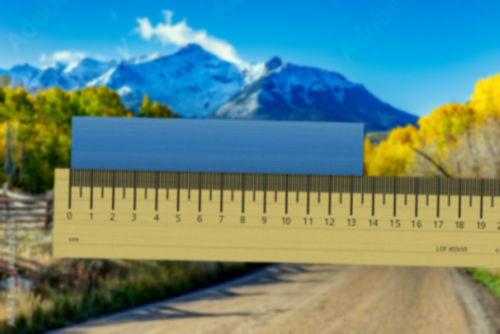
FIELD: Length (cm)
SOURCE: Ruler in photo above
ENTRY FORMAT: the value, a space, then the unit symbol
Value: 13.5 cm
